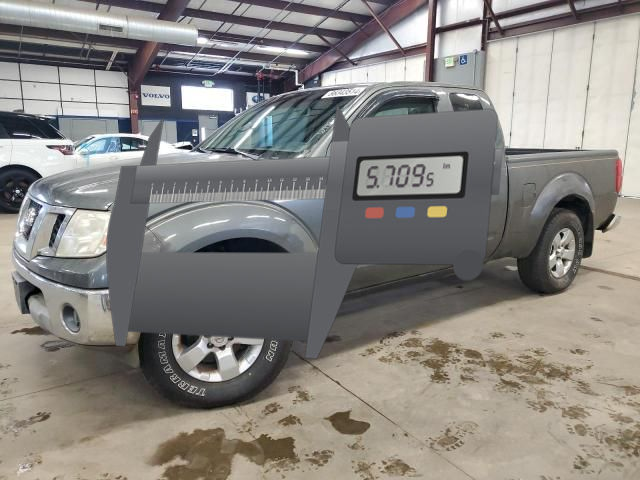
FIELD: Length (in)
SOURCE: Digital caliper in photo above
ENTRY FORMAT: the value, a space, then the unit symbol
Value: 5.7095 in
